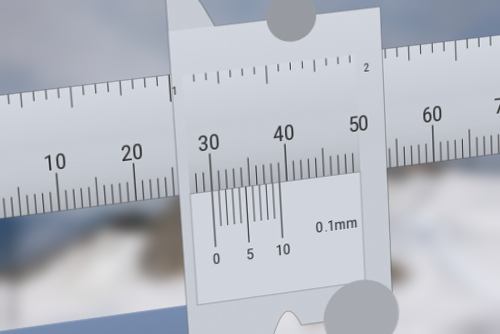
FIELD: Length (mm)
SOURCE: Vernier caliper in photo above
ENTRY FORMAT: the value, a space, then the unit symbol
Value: 30.0 mm
